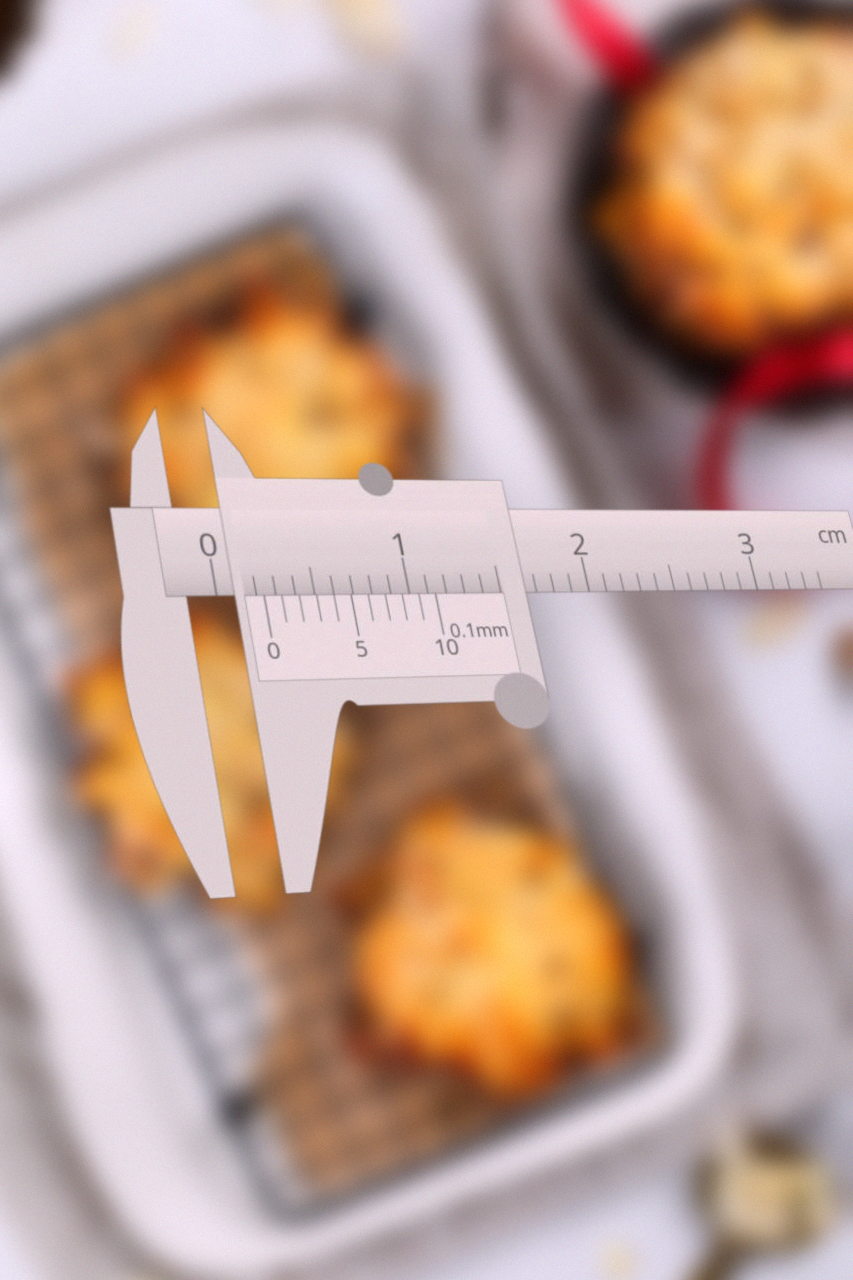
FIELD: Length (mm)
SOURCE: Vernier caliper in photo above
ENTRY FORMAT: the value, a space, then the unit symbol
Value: 2.4 mm
